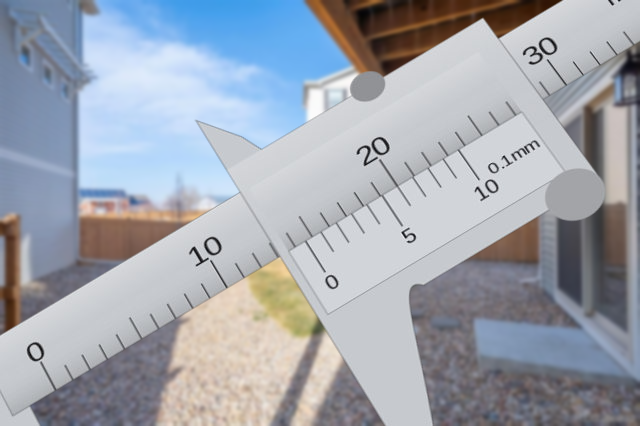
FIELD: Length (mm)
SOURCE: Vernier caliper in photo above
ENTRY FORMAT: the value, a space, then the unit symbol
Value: 14.6 mm
